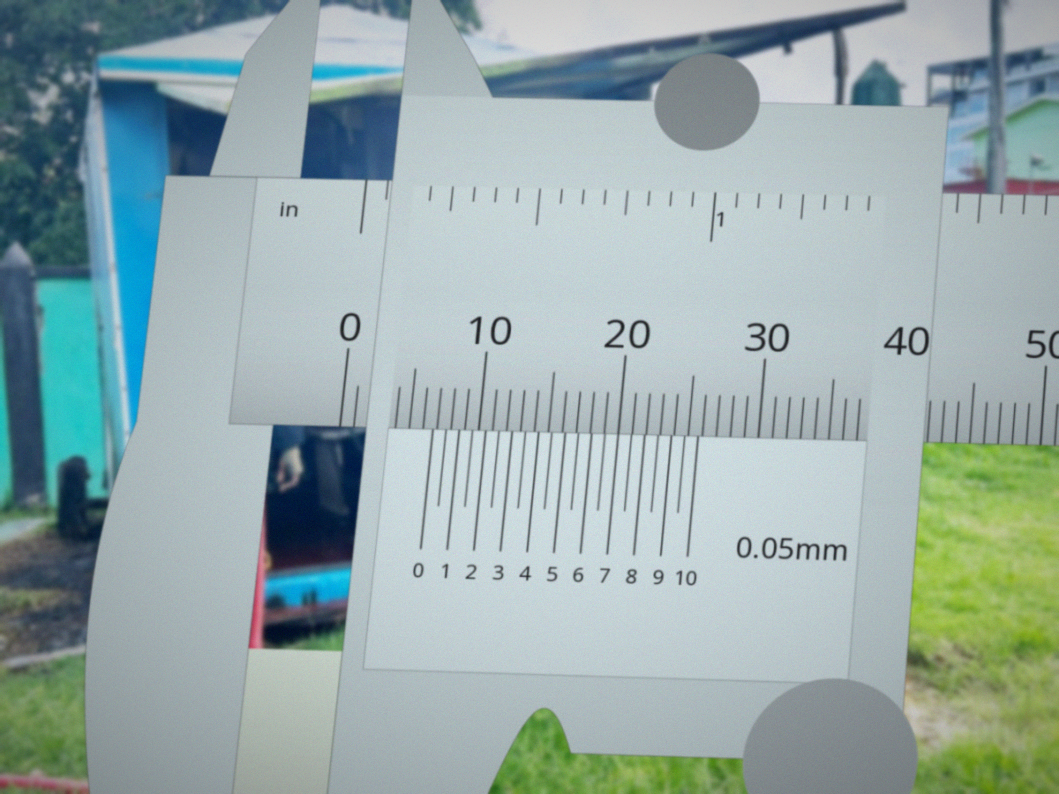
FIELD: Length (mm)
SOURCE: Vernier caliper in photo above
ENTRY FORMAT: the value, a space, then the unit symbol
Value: 6.7 mm
